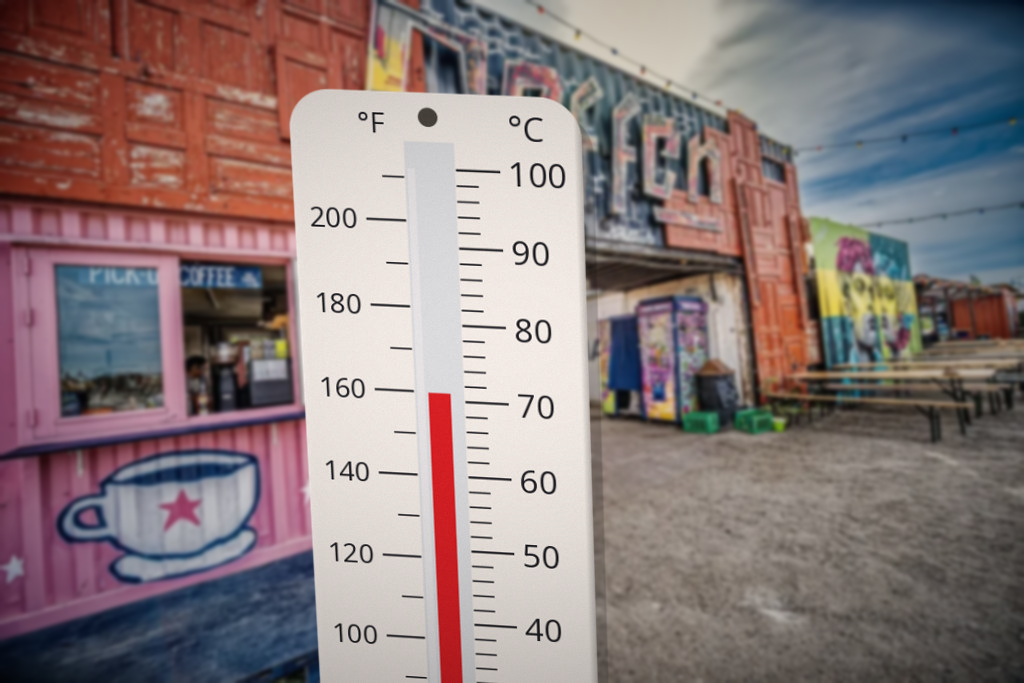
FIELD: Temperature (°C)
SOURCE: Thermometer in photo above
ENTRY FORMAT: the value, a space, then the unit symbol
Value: 71 °C
